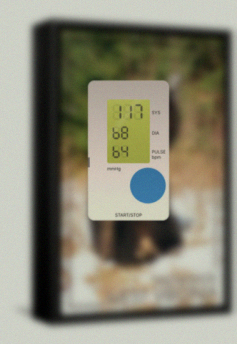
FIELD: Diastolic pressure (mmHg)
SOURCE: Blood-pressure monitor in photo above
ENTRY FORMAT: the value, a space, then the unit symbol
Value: 68 mmHg
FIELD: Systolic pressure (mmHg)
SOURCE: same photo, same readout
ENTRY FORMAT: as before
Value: 117 mmHg
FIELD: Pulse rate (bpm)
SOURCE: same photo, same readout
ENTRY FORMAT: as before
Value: 64 bpm
